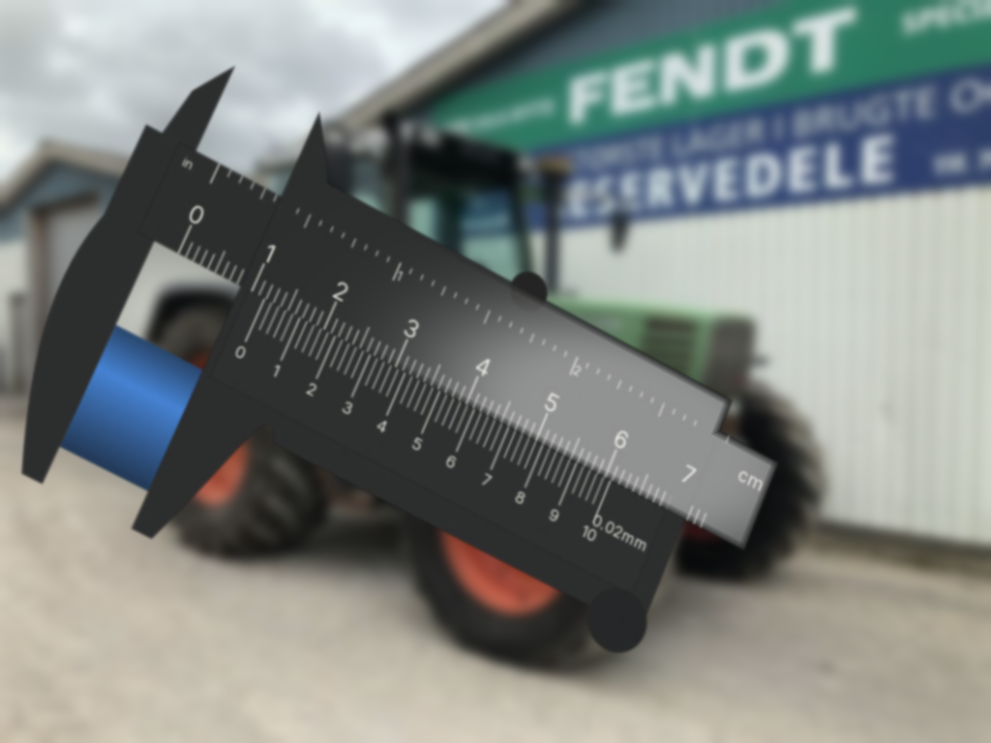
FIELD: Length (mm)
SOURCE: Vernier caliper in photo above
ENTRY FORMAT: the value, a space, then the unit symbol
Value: 11.8 mm
